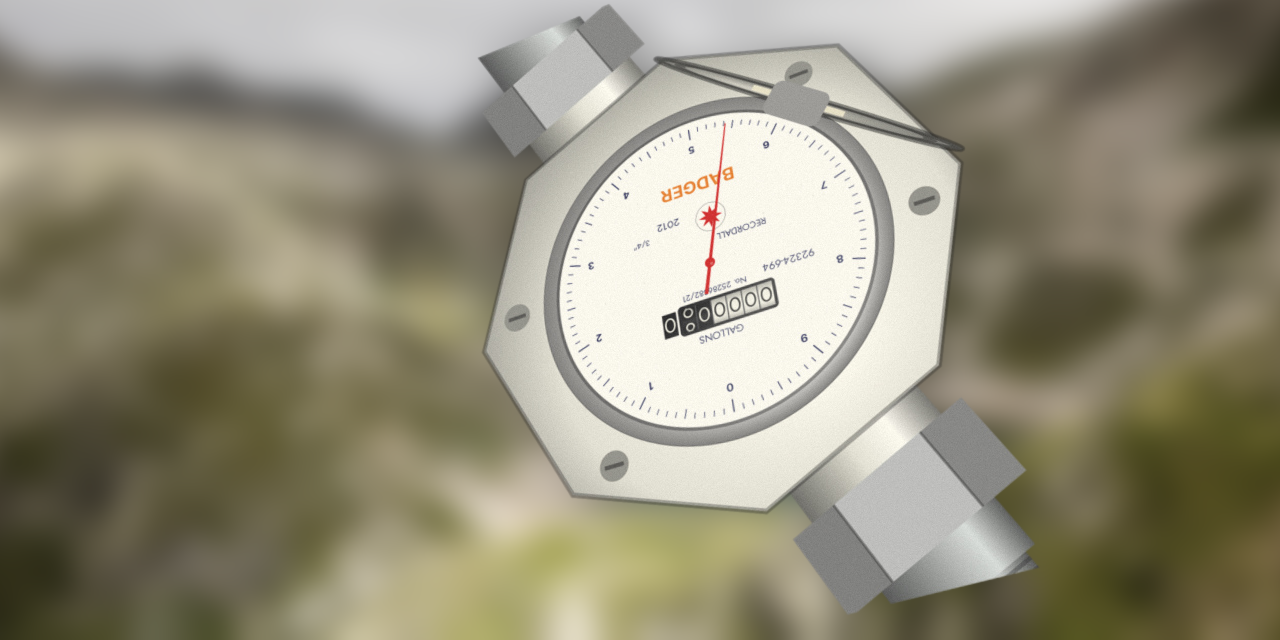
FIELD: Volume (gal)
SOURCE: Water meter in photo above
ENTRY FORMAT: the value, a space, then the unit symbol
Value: 85.4 gal
